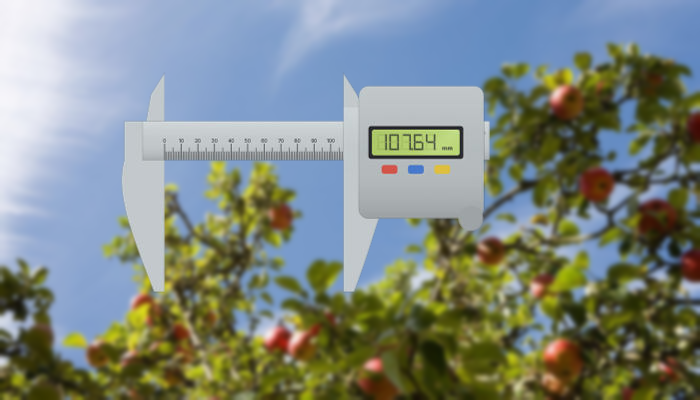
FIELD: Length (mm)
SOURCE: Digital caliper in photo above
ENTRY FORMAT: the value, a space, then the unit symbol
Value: 107.64 mm
